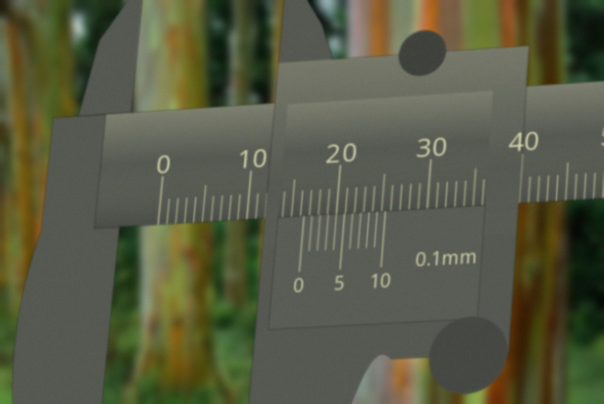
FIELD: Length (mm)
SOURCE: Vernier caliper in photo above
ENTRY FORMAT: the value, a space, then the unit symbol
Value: 16.4 mm
